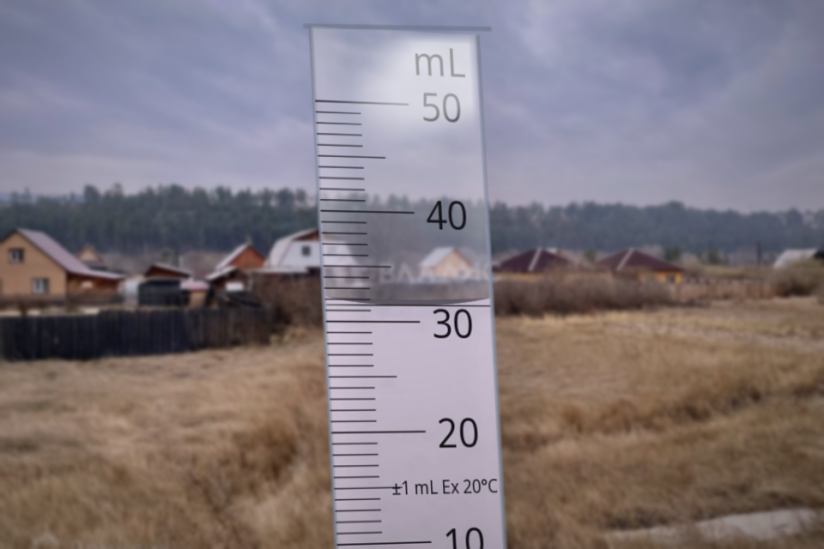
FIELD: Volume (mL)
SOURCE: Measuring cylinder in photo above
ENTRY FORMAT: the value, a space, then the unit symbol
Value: 31.5 mL
